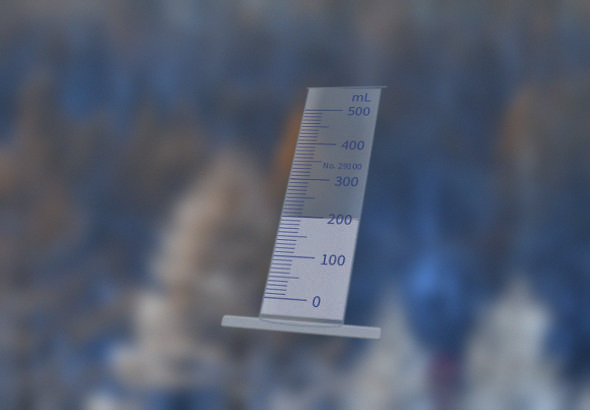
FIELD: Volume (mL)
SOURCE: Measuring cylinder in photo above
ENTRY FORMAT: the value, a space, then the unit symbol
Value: 200 mL
